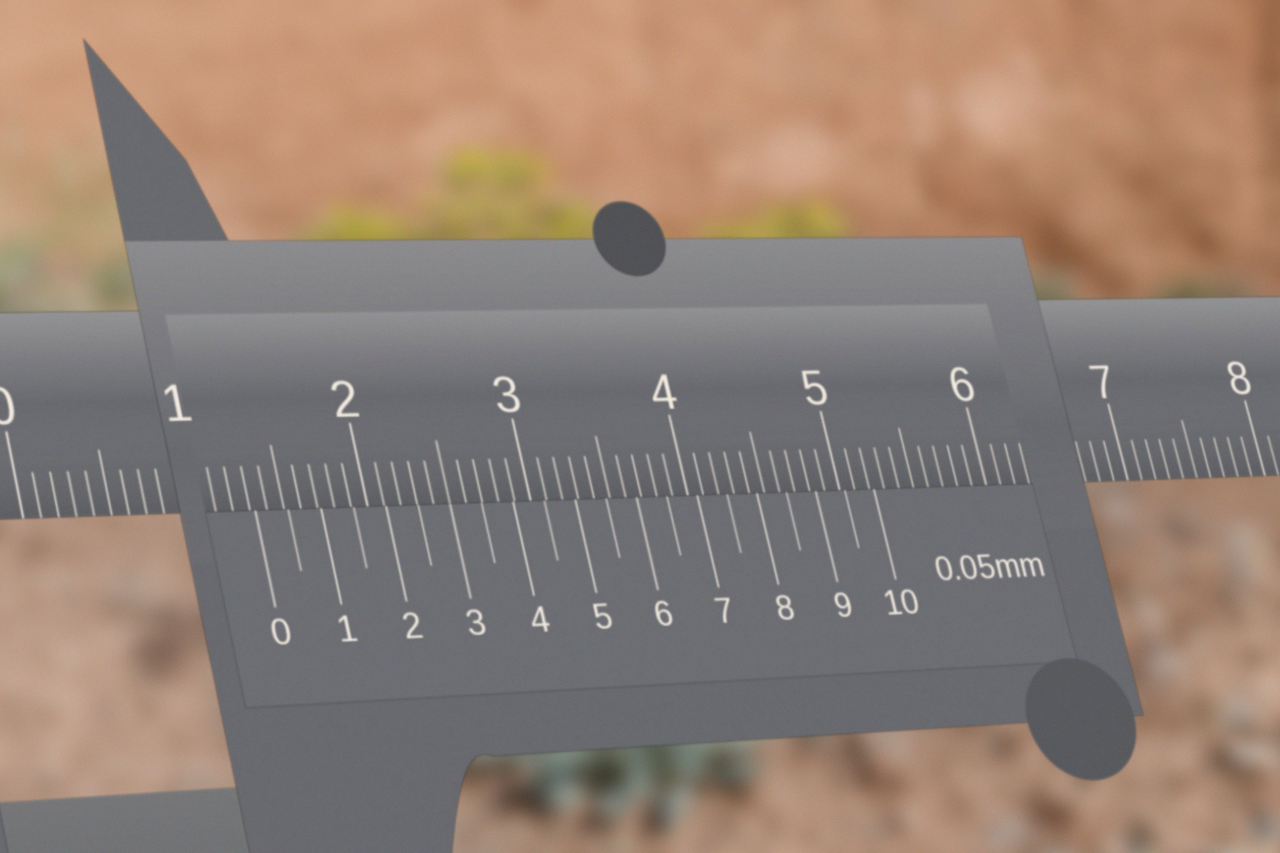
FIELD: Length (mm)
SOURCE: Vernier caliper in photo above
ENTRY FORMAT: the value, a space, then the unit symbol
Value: 13.3 mm
